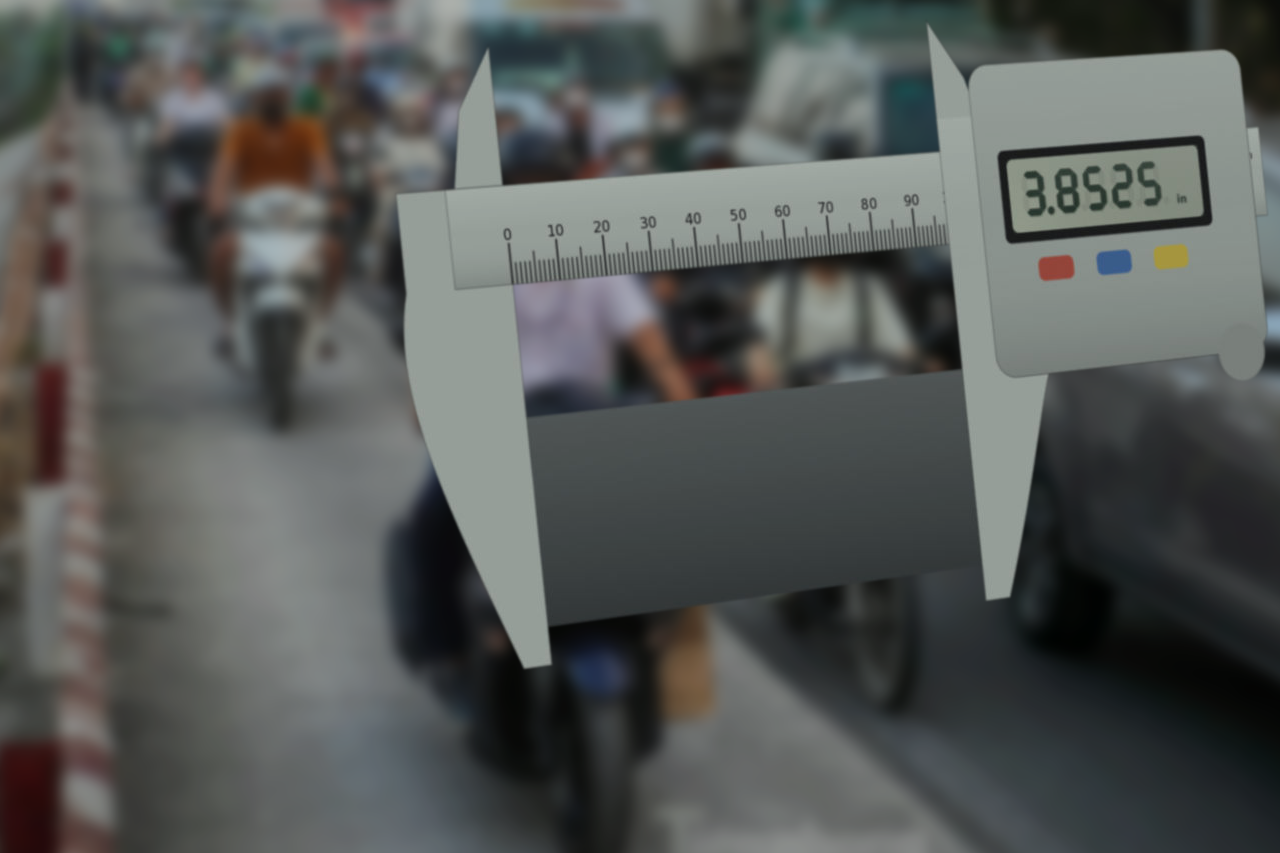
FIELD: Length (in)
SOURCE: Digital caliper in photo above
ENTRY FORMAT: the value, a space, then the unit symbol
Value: 3.8525 in
